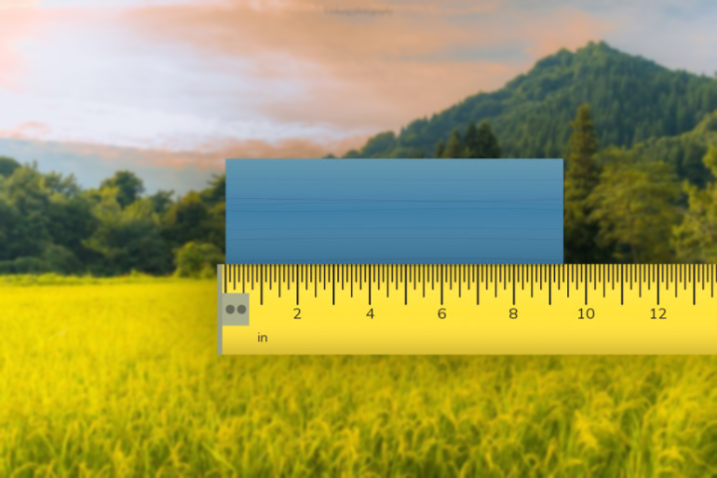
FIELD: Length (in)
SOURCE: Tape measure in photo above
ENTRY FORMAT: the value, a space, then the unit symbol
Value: 9.375 in
